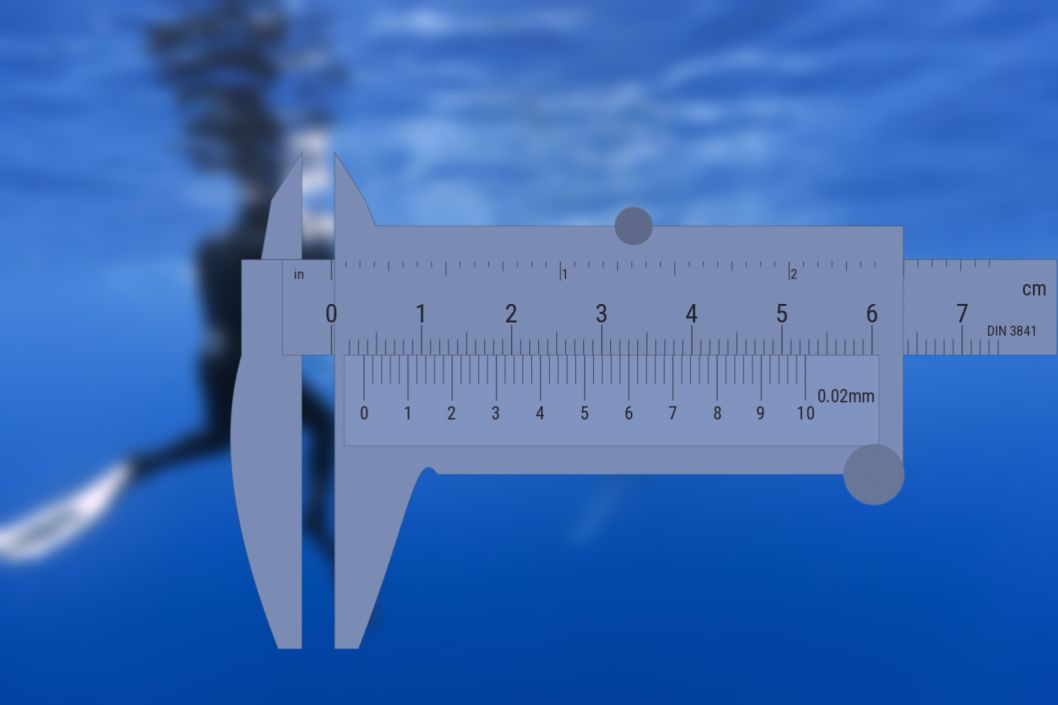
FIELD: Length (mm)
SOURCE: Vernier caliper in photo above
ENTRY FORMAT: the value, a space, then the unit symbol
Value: 3.6 mm
